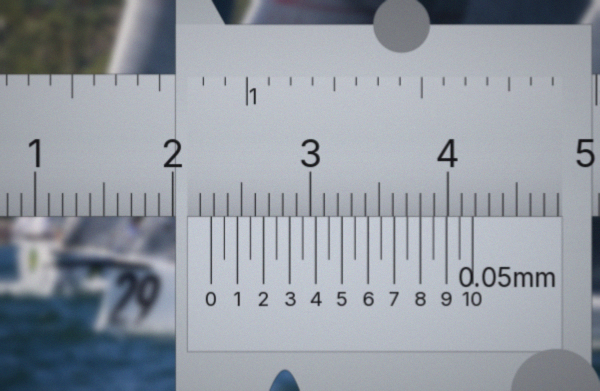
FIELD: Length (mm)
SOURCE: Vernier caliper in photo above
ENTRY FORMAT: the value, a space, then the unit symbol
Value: 22.8 mm
